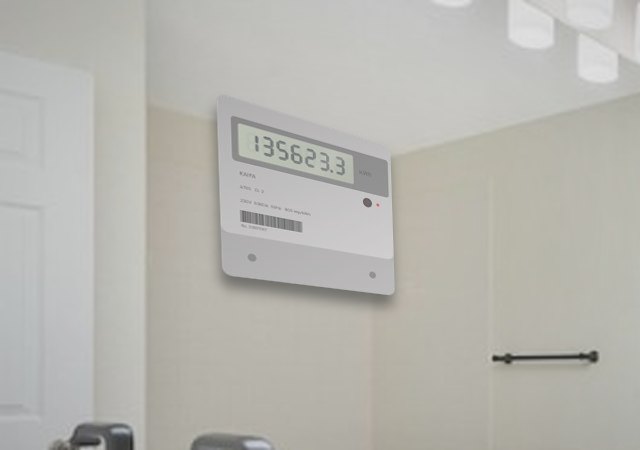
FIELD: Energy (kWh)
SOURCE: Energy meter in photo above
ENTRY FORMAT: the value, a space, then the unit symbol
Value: 135623.3 kWh
